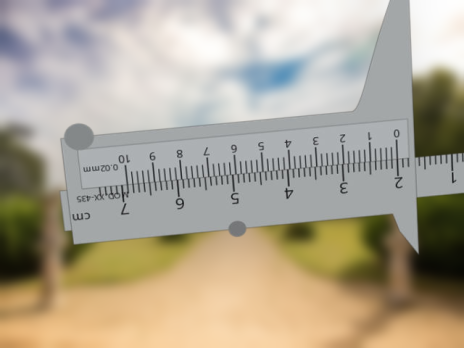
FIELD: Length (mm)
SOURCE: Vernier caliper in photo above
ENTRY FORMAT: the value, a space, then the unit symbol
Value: 20.0 mm
